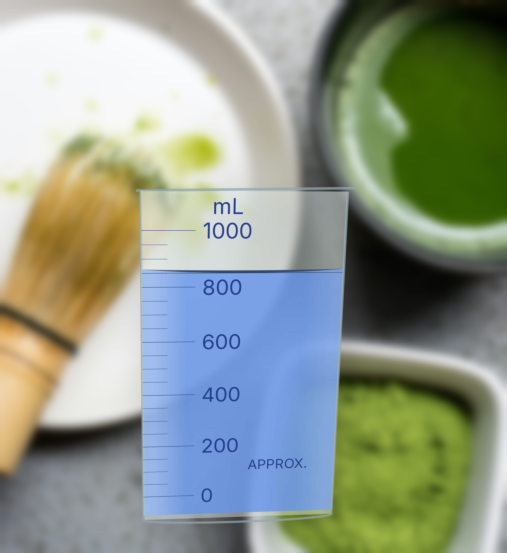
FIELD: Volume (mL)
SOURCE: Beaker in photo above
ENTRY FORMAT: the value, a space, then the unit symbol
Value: 850 mL
